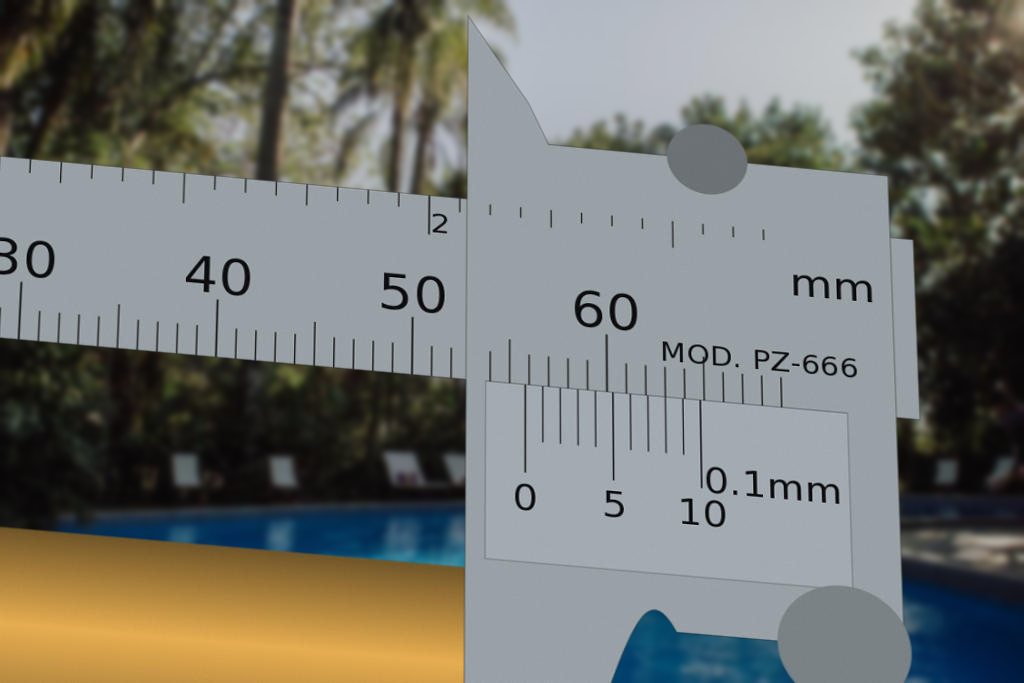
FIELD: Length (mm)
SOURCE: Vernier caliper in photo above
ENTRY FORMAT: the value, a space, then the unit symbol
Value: 55.8 mm
